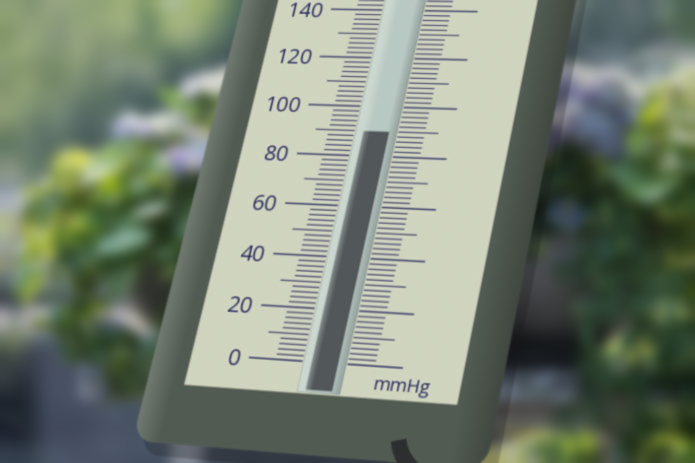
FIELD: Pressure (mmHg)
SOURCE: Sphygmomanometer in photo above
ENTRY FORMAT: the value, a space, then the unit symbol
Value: 90 mmHg
